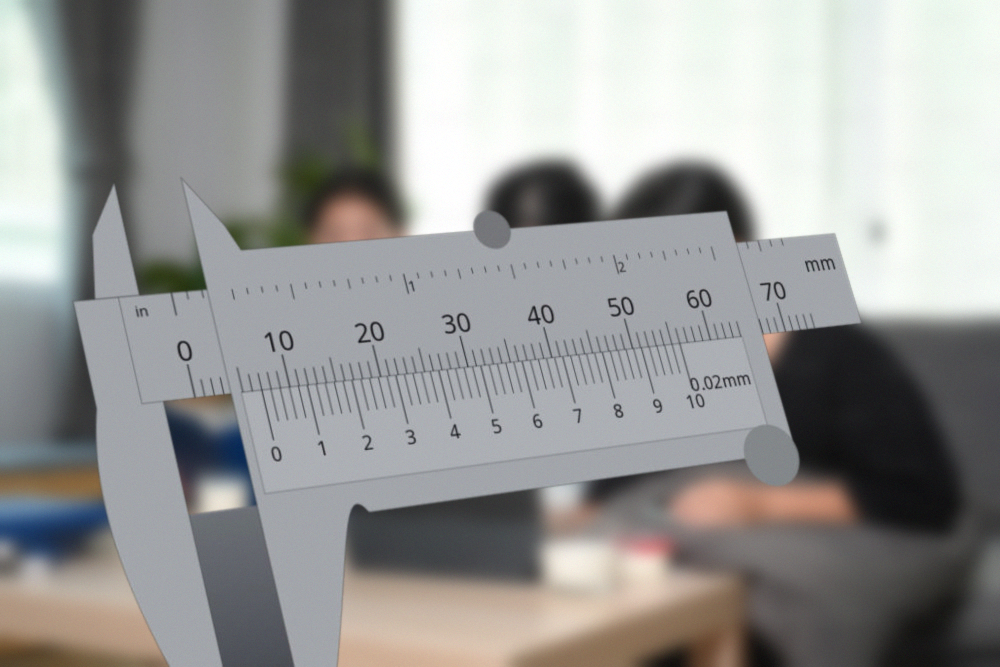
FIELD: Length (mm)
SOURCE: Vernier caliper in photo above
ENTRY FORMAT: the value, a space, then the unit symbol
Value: 7.0 mm
